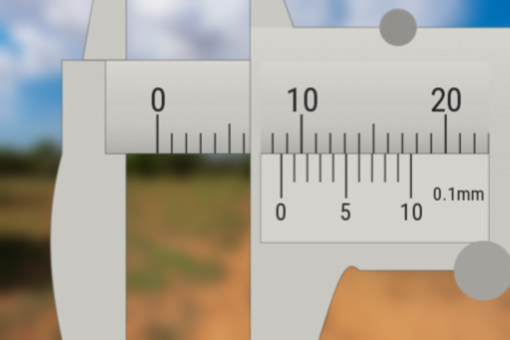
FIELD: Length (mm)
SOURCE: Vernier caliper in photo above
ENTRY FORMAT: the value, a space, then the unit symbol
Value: 8.6 mm
